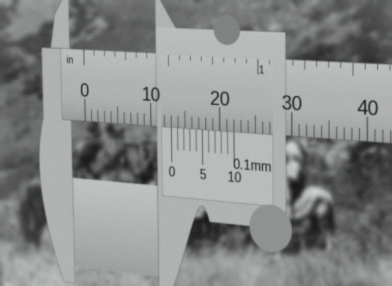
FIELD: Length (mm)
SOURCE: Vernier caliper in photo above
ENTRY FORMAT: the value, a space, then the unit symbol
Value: 13.0 mm
